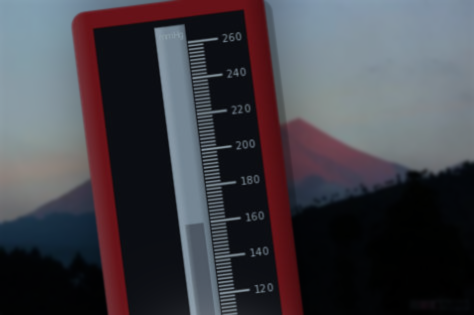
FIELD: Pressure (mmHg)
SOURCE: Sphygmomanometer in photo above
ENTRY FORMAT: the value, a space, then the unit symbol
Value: 160 mmHg
